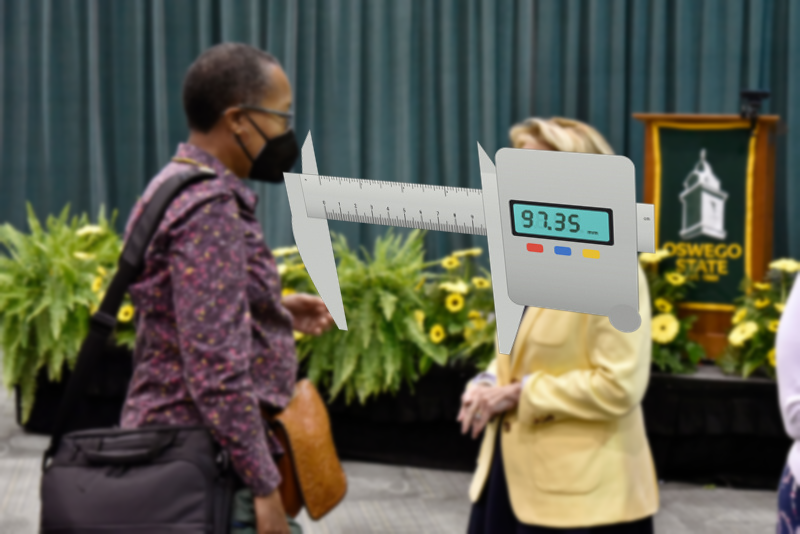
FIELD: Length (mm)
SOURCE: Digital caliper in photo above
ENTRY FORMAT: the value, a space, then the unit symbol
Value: 97.35 mm
